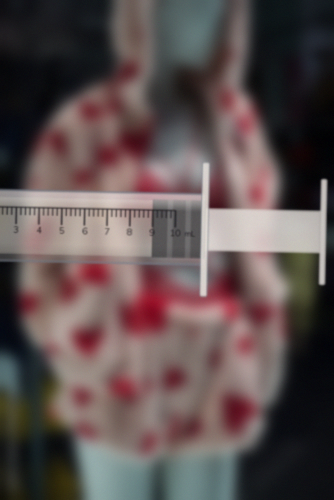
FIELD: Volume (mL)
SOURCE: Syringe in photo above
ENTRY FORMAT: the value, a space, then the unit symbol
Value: 9 mL
